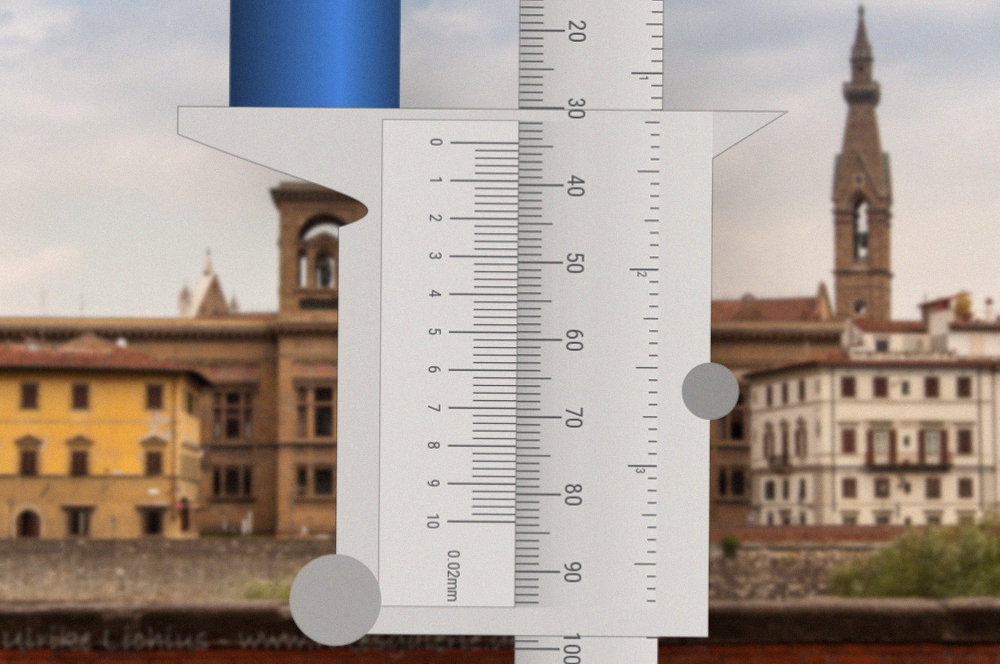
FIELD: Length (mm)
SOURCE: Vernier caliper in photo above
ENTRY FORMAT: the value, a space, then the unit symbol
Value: 34.6 mm
